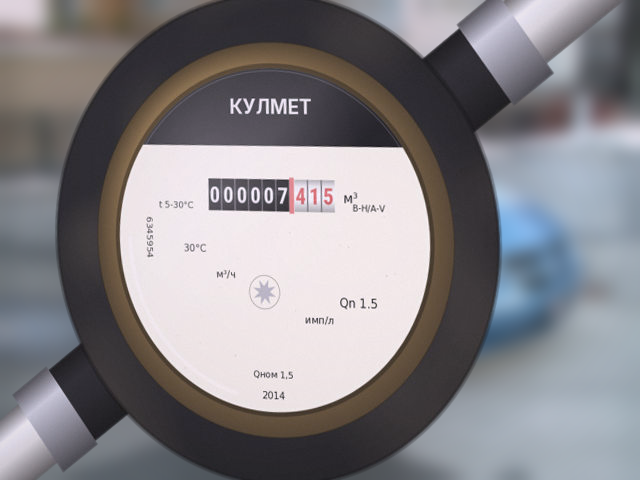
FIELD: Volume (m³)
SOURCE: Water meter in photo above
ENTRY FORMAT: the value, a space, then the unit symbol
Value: 7.415 m³
